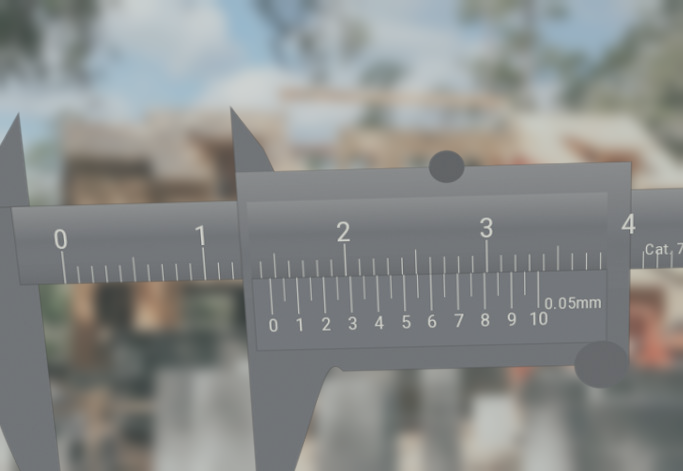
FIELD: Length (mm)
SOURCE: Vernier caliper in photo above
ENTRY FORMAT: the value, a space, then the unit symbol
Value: 14.6 mm
